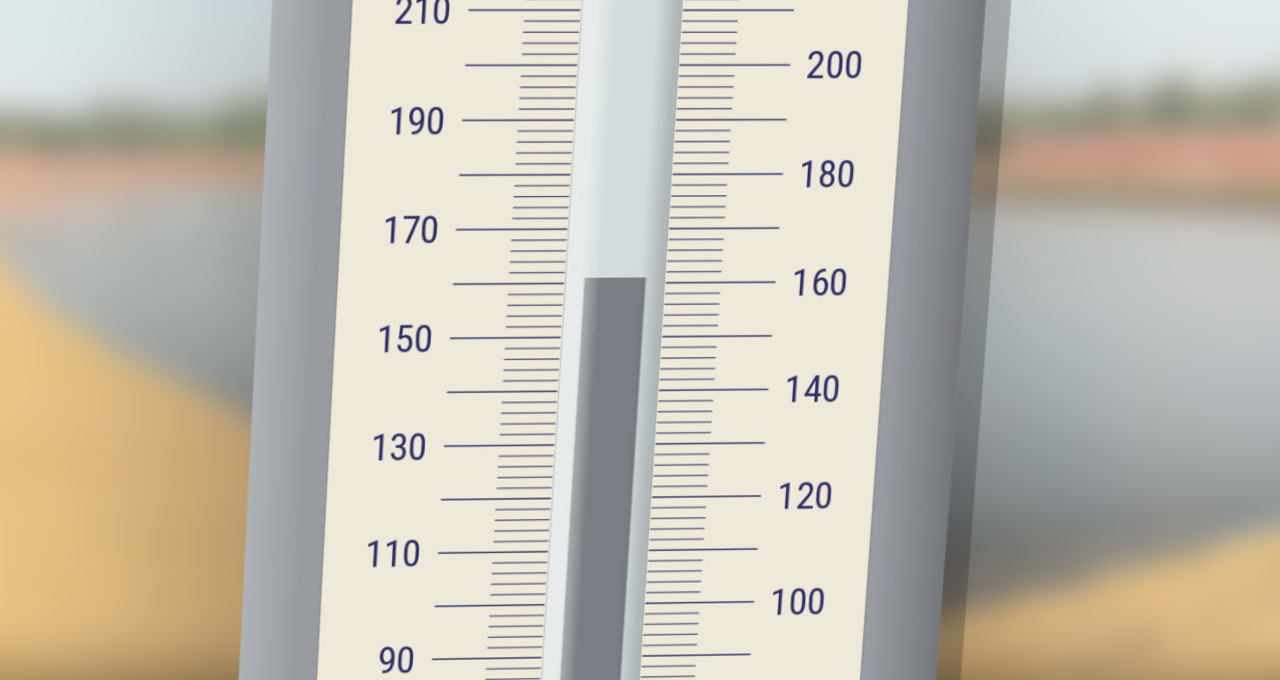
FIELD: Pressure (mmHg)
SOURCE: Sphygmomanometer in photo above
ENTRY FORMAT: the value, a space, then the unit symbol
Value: 161 mmHg
